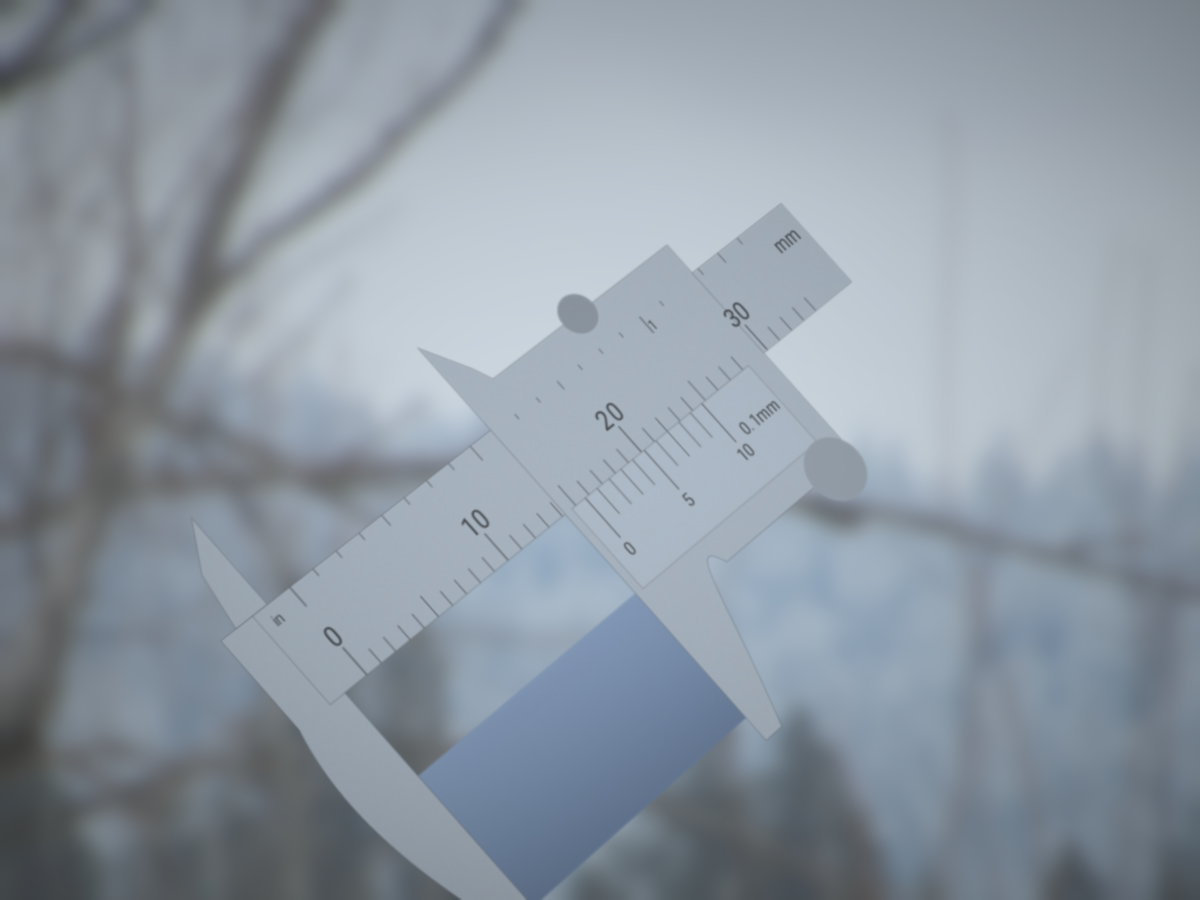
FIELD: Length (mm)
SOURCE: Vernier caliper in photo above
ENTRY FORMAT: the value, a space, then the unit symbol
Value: 15.7 mm
